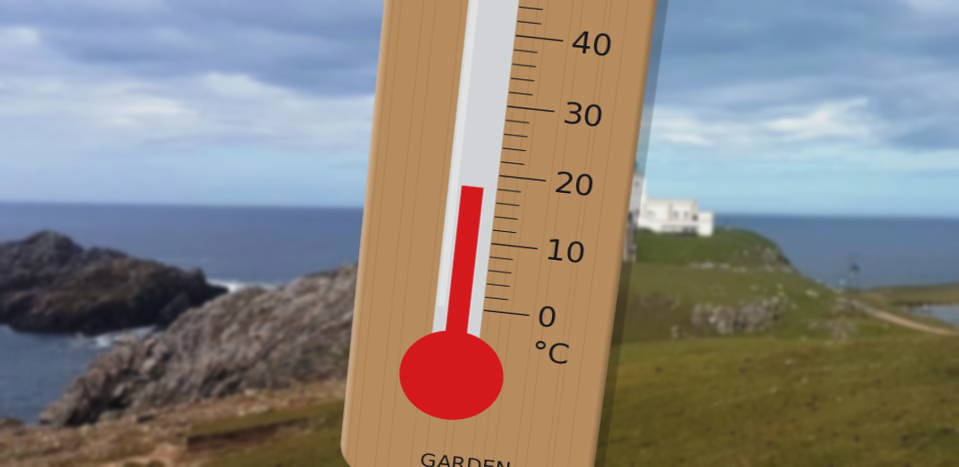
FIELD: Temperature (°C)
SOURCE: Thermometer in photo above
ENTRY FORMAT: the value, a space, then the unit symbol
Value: 18 °C
